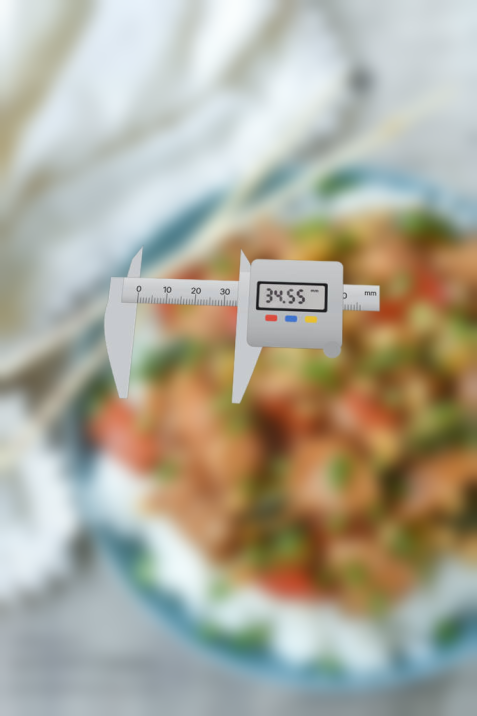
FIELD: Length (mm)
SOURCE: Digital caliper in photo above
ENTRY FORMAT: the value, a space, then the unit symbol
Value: 34.55 mm
